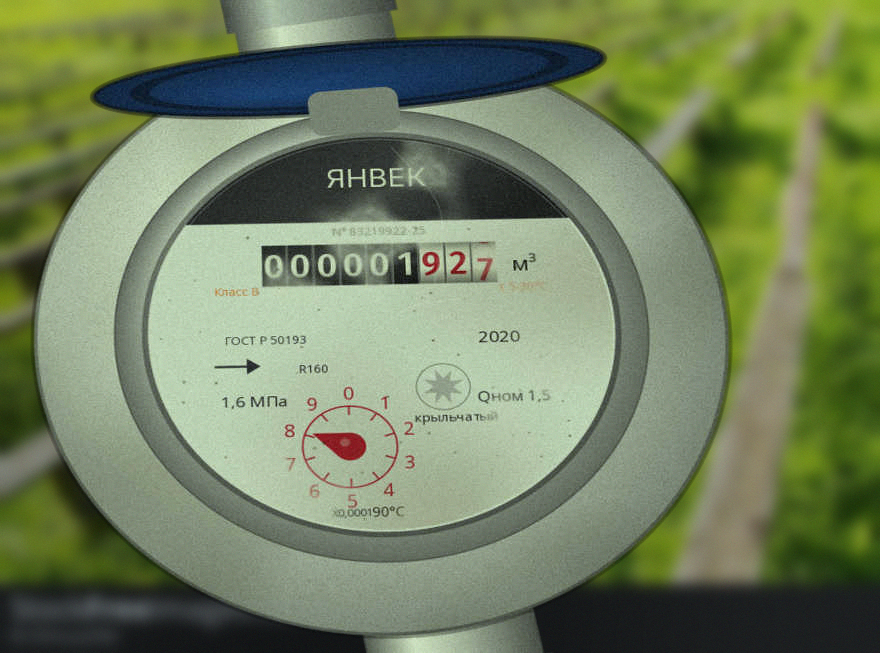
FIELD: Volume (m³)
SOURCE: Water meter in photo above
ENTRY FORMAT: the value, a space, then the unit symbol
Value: 1.9268 m³
